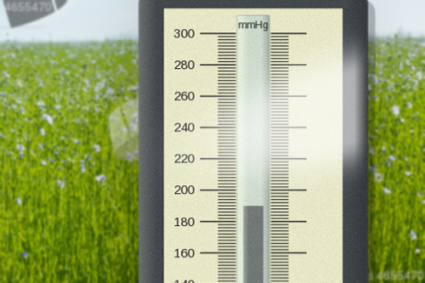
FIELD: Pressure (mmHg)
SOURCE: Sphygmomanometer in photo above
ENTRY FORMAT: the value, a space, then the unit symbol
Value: 190 mmHg
